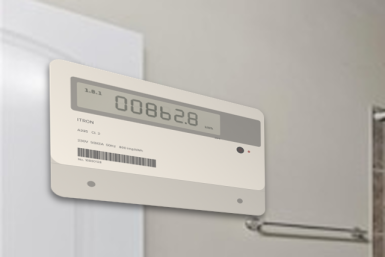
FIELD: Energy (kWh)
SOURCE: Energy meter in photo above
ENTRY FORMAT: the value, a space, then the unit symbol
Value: 862.8 kWh
